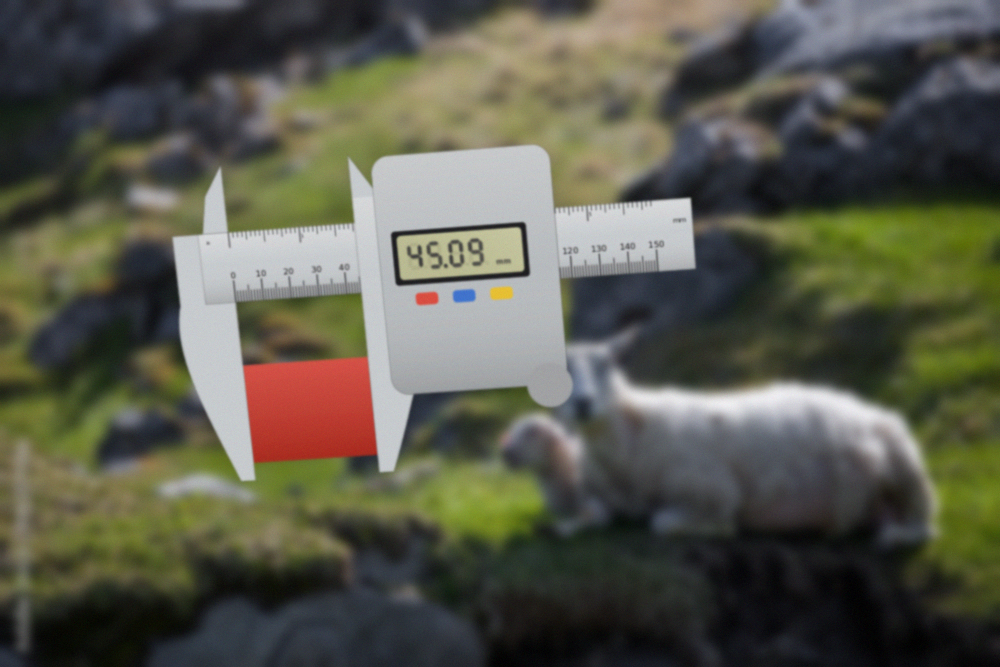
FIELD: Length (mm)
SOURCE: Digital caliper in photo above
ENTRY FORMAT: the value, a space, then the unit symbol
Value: 45.09 mm
